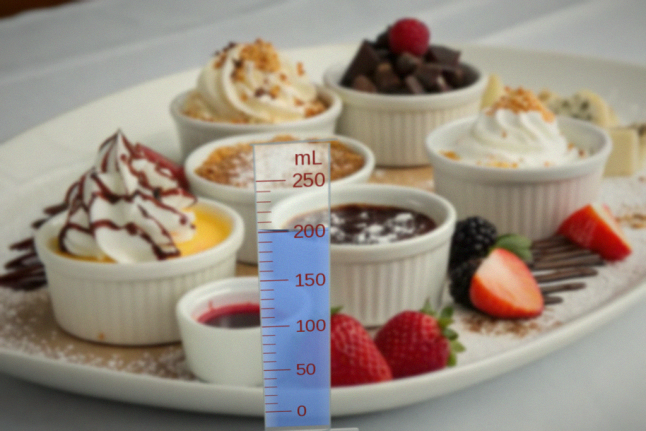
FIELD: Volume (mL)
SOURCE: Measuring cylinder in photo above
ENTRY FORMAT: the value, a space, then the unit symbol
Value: 200 mL
